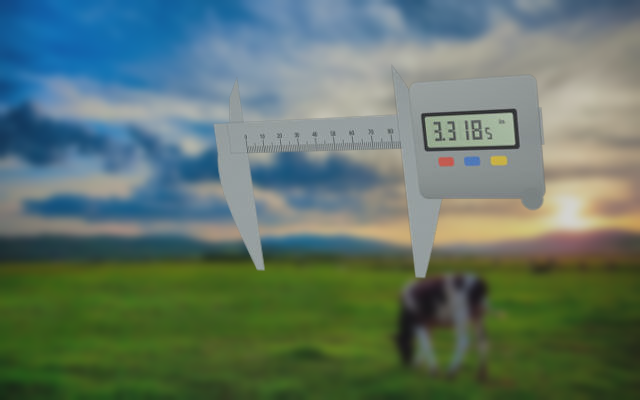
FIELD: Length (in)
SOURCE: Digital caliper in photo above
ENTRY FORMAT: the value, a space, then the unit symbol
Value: 3.3185 in
